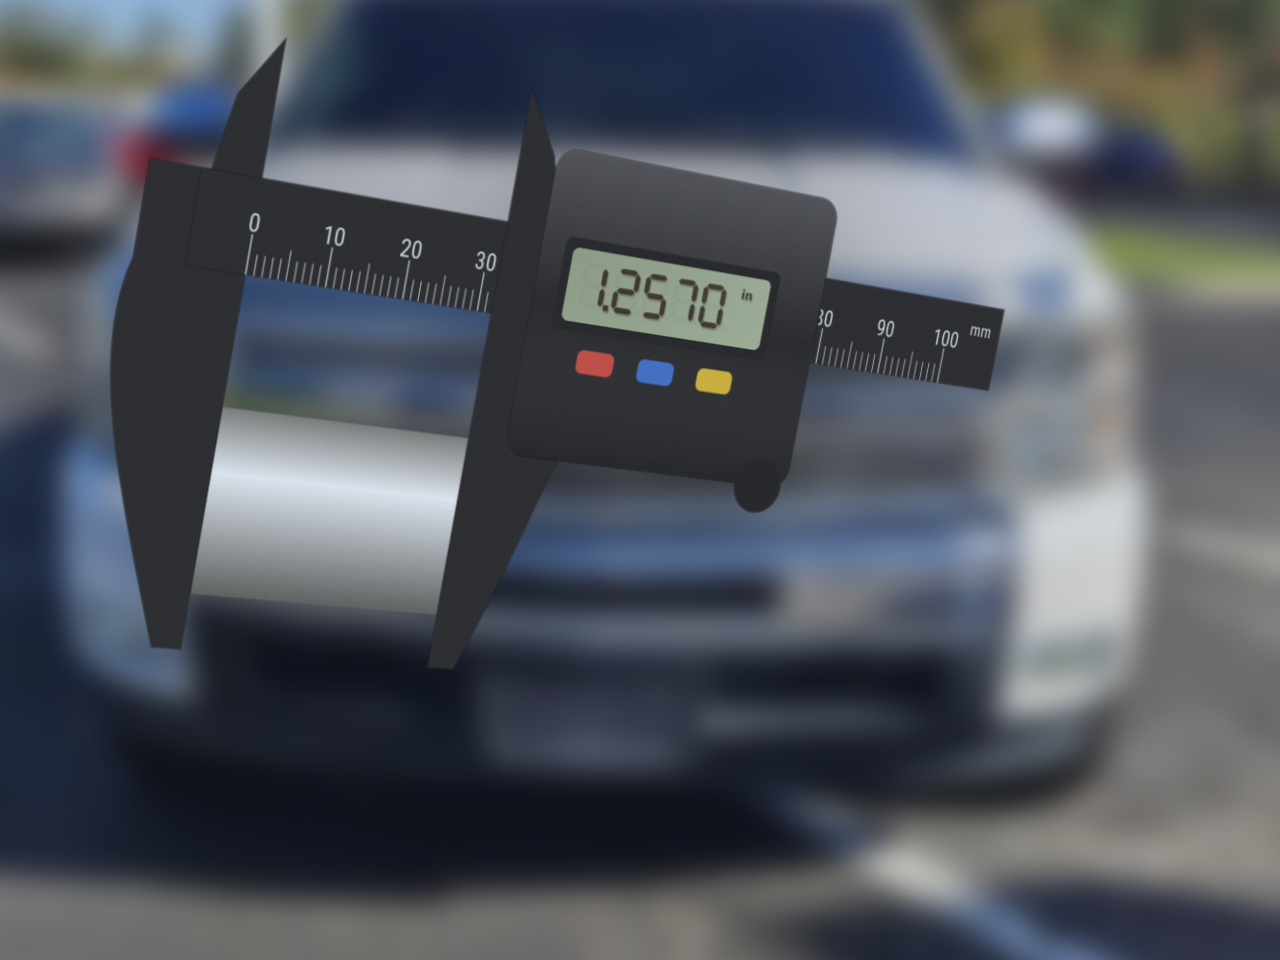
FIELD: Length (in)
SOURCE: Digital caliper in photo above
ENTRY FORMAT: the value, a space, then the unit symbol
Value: 1.2570 in
